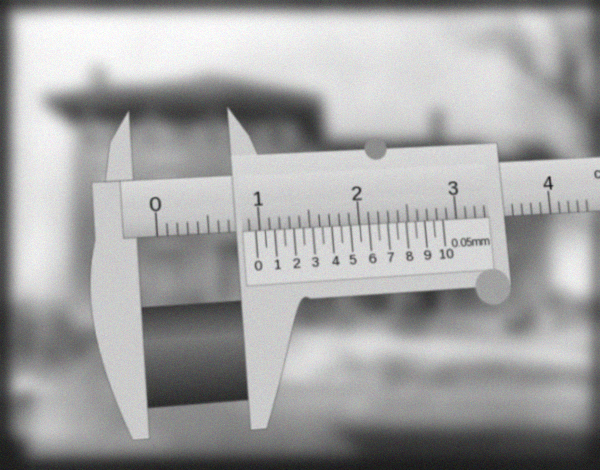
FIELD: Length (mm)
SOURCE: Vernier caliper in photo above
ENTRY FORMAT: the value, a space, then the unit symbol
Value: 9.6 mm
